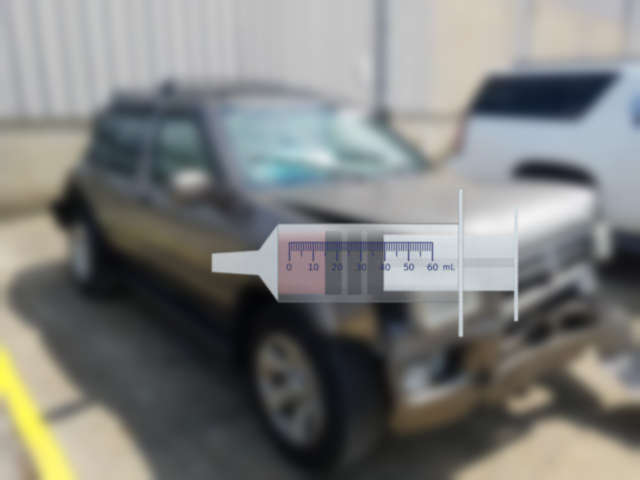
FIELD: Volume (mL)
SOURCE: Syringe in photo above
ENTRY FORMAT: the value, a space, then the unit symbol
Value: 15 mL
